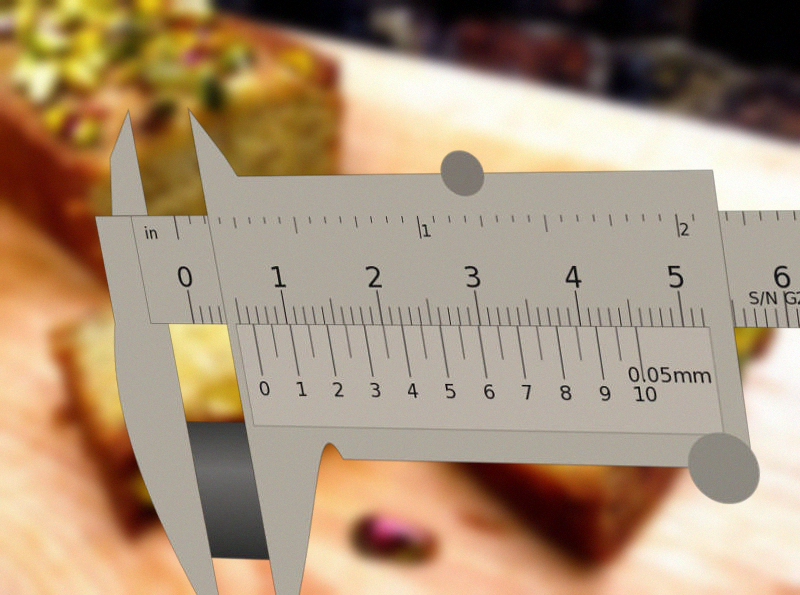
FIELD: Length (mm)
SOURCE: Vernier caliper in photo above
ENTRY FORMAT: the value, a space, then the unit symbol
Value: 6.4 mm
